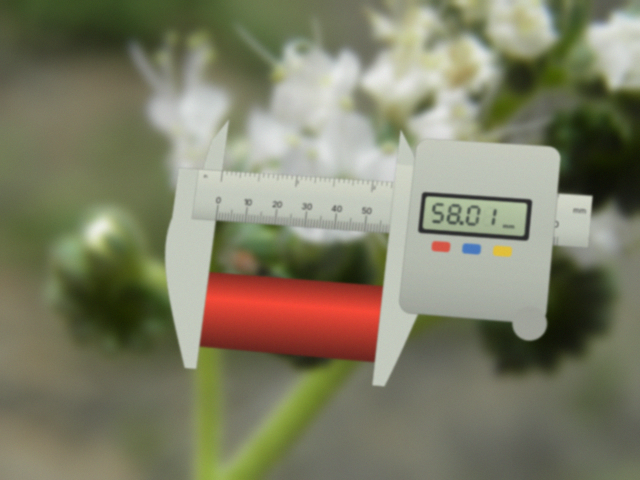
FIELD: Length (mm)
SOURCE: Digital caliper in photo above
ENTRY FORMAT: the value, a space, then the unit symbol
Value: 58.01 mm
